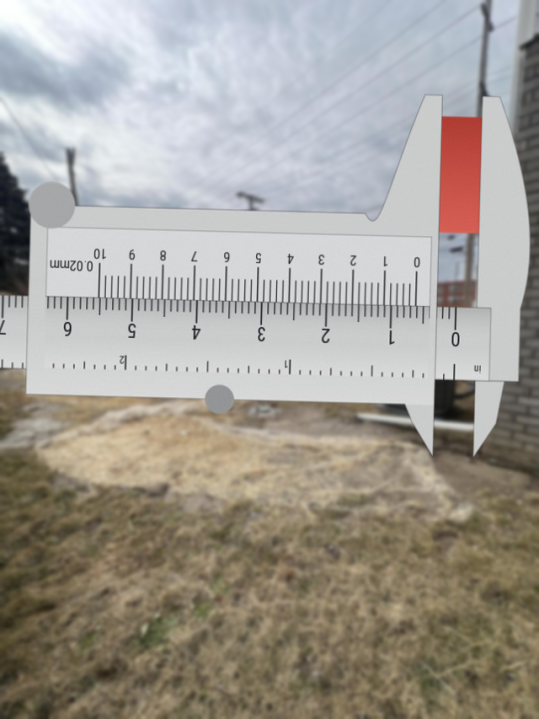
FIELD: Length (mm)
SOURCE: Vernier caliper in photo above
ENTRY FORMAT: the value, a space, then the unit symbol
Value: 6.2 mm
